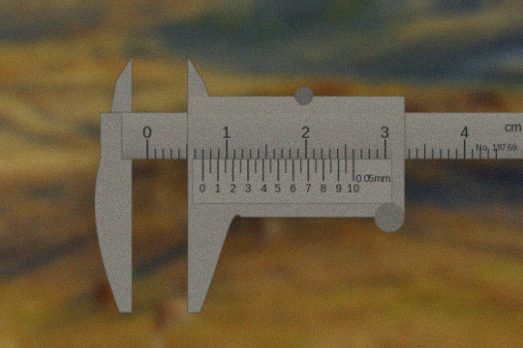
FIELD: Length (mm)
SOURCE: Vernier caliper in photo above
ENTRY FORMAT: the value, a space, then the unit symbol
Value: 7.0 mm
